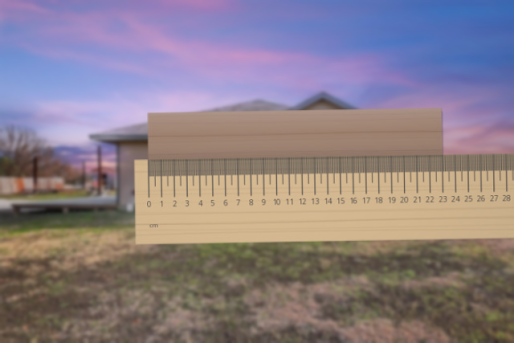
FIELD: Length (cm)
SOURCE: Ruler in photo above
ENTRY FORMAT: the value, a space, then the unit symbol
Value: 23 cm
